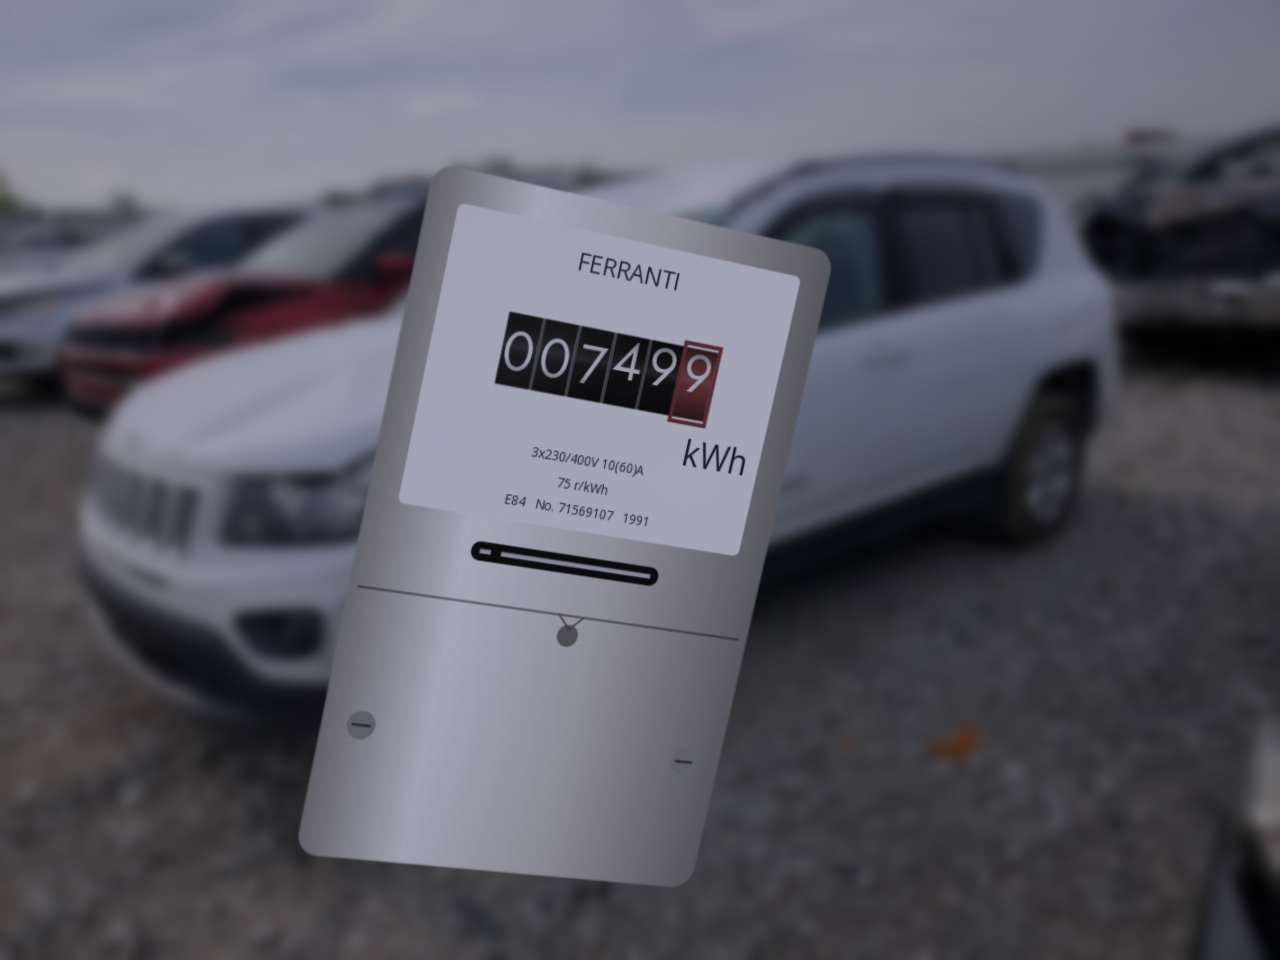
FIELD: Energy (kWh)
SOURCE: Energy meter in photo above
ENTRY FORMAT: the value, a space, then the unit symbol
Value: 749.9 kWh
